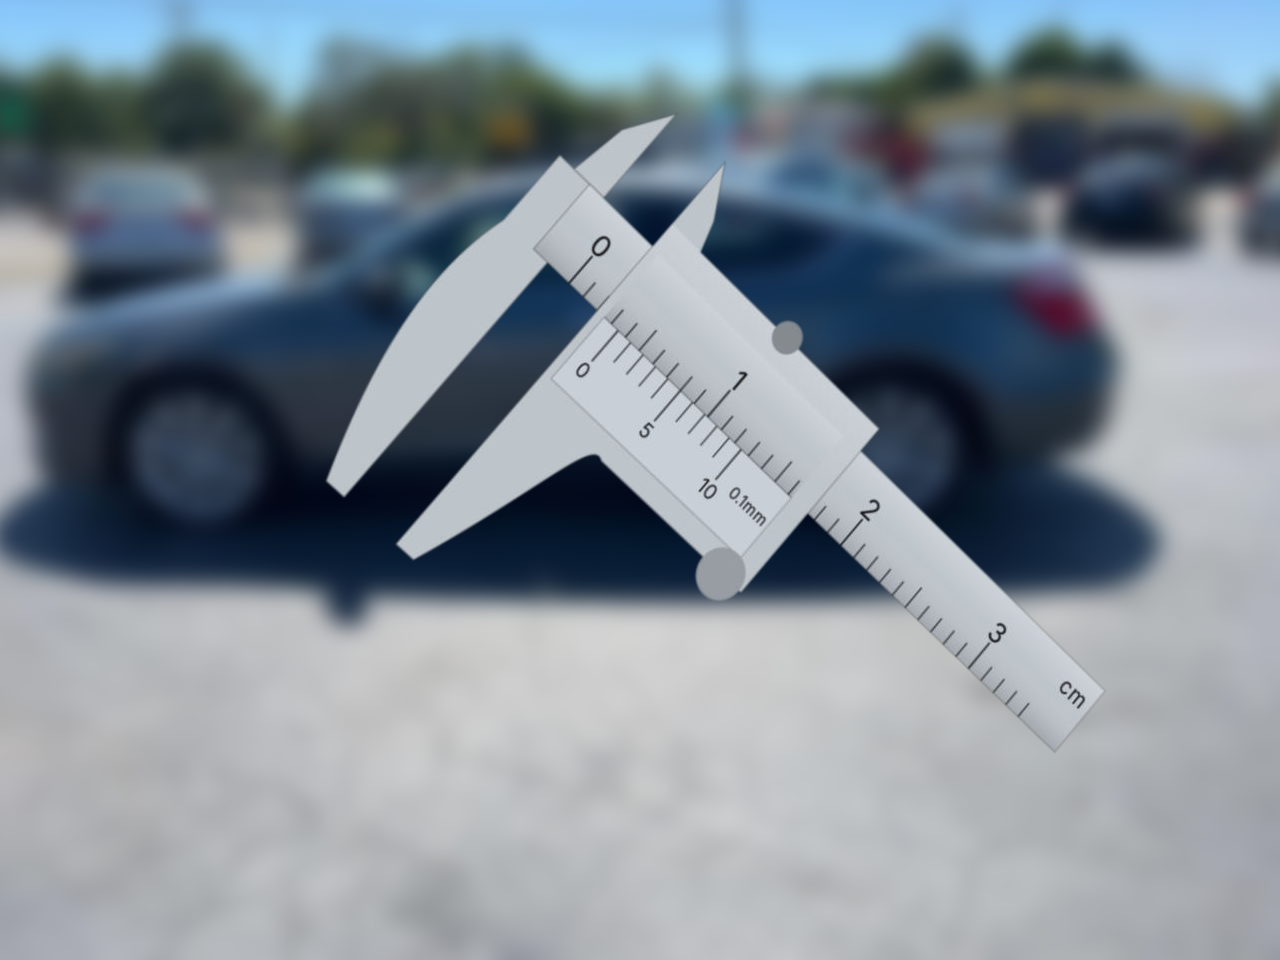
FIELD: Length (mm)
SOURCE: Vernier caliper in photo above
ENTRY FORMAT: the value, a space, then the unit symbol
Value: 3.5 mm
